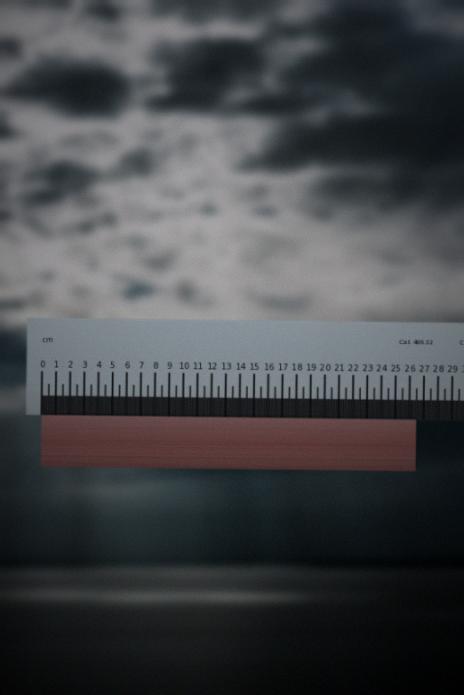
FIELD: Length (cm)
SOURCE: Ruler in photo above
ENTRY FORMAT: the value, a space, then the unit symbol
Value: 26.5 cm
